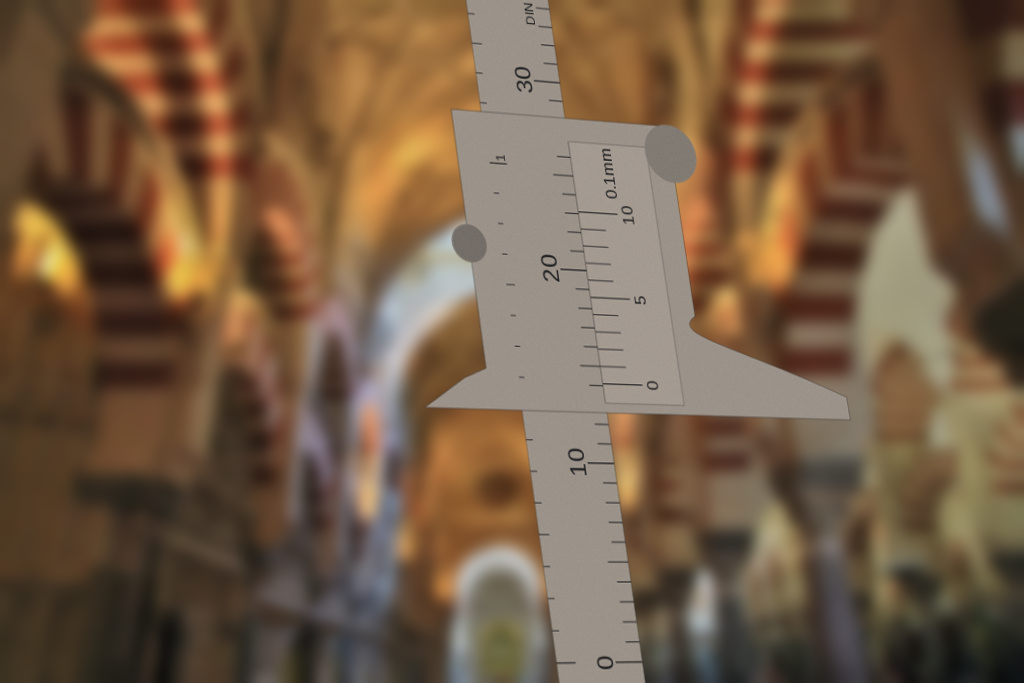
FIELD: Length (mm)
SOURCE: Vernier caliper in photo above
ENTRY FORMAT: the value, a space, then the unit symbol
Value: 14.1 mm
